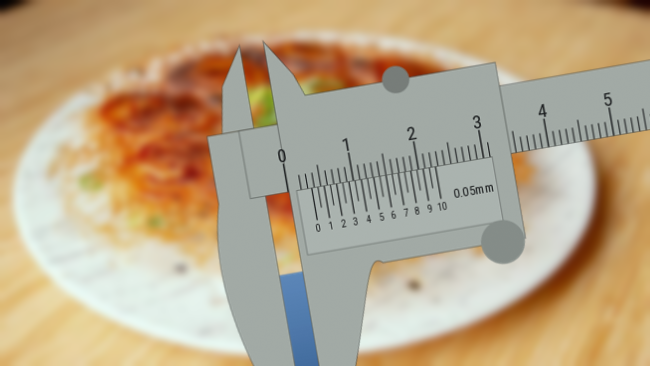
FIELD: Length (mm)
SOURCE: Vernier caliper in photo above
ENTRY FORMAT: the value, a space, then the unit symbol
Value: 3.6 mm
